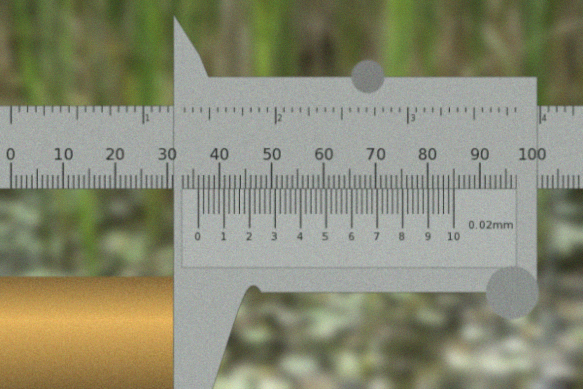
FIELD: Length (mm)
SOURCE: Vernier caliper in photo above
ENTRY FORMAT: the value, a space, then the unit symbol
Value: 36.0 mm
